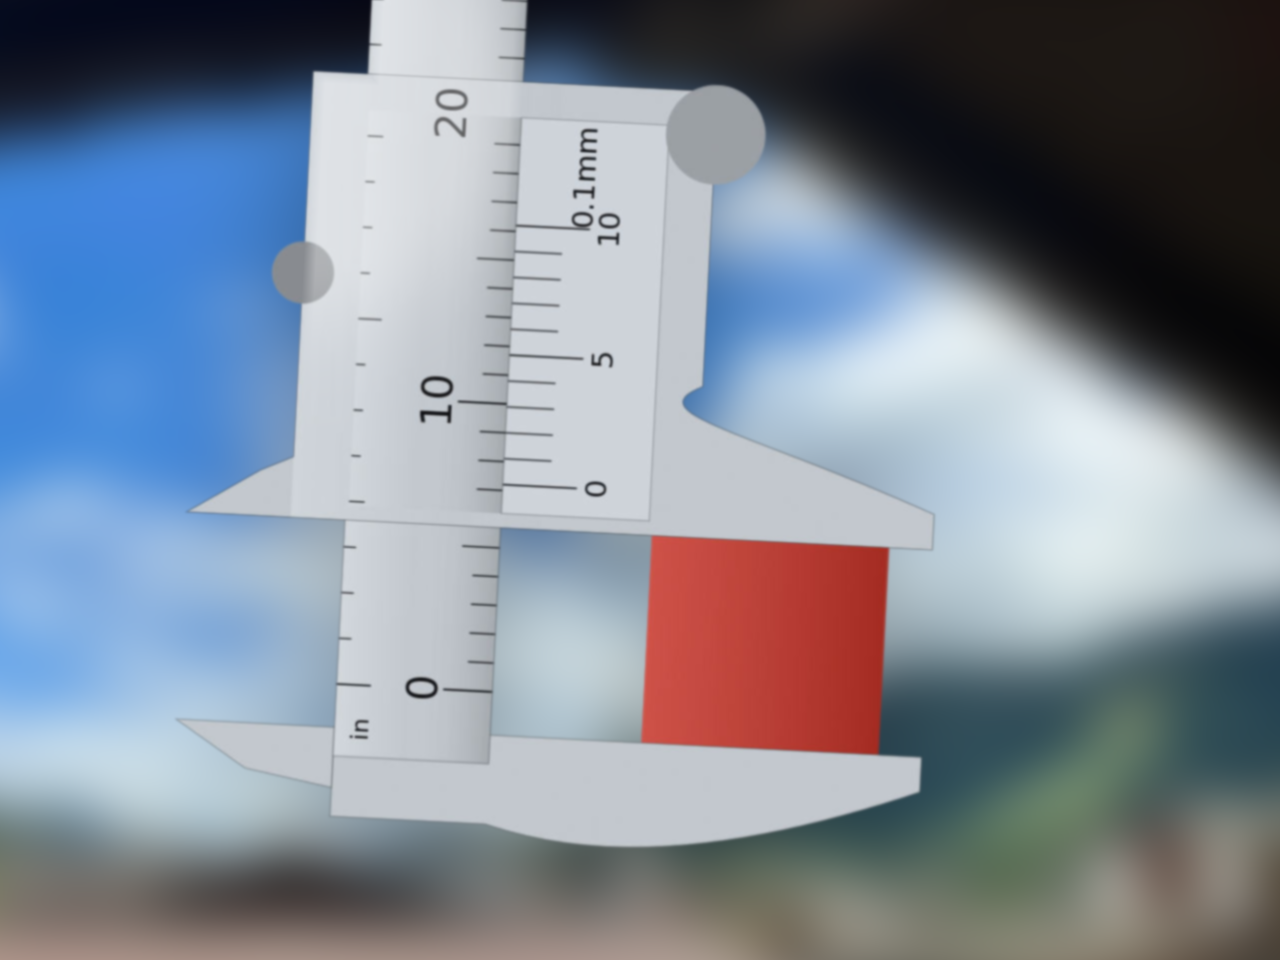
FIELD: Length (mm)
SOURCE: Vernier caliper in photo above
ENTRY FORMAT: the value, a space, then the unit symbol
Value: 7.2 mm
